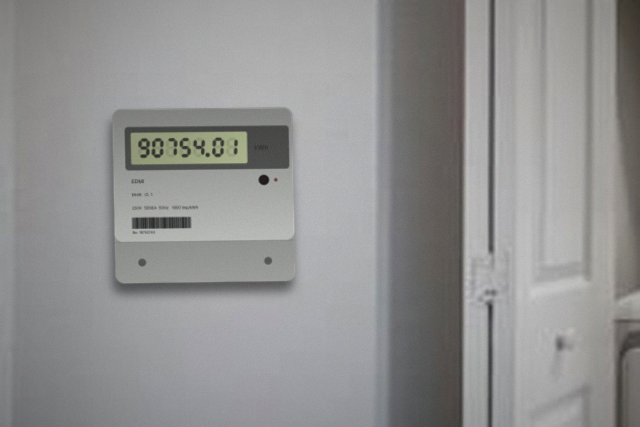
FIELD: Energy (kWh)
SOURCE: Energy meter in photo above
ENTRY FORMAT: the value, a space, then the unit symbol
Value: 90754.01 kWh
